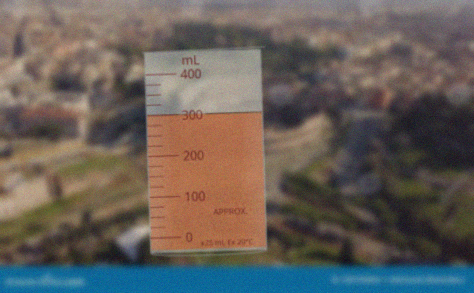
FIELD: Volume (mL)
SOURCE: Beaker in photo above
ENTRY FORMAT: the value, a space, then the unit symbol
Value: 300 mL
